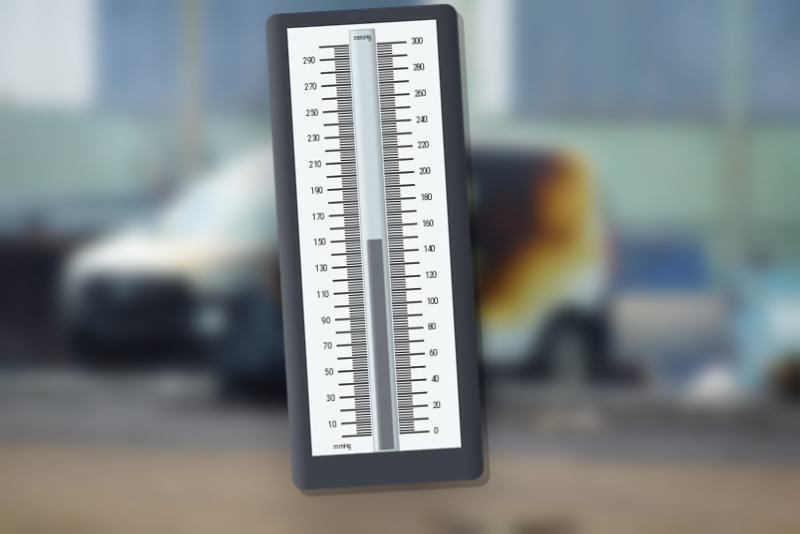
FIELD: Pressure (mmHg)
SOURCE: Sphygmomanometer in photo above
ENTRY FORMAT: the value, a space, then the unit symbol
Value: 150 mmHg
